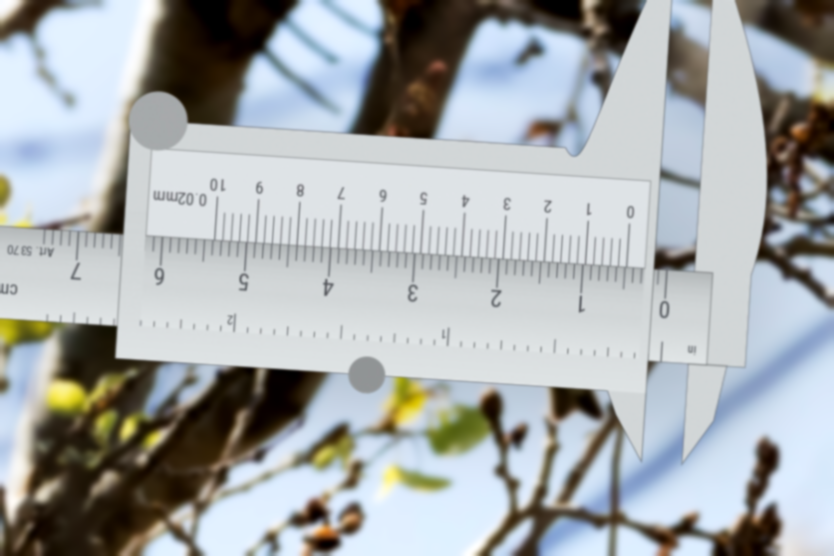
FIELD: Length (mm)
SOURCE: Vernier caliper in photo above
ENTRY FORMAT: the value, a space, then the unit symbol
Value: 4.8 mm
